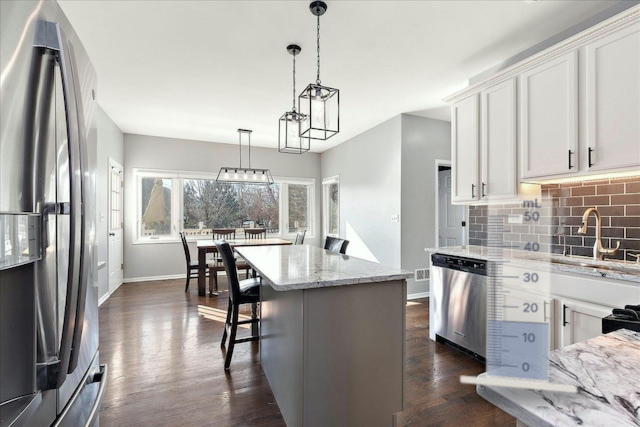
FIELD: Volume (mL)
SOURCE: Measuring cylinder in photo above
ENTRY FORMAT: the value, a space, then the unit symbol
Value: 15 mL
